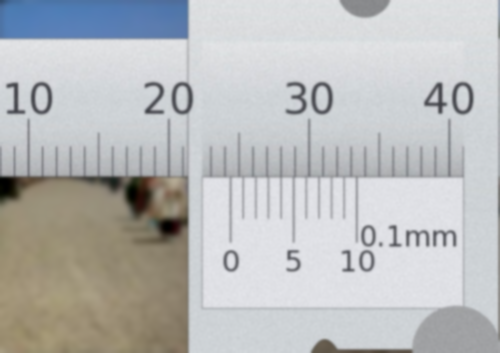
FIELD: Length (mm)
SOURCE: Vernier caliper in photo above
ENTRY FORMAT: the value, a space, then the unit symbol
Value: 24.4 mm
